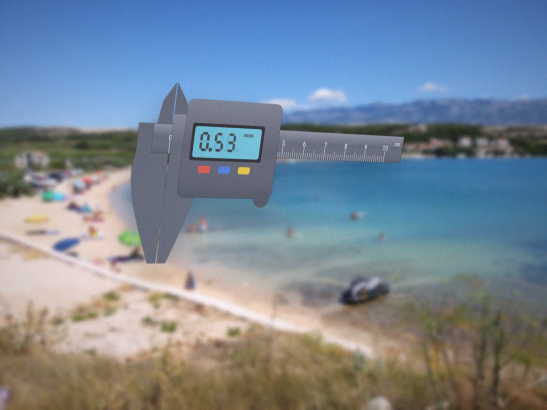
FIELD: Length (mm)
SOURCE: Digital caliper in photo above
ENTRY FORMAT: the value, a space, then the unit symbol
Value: 0.53 mm
